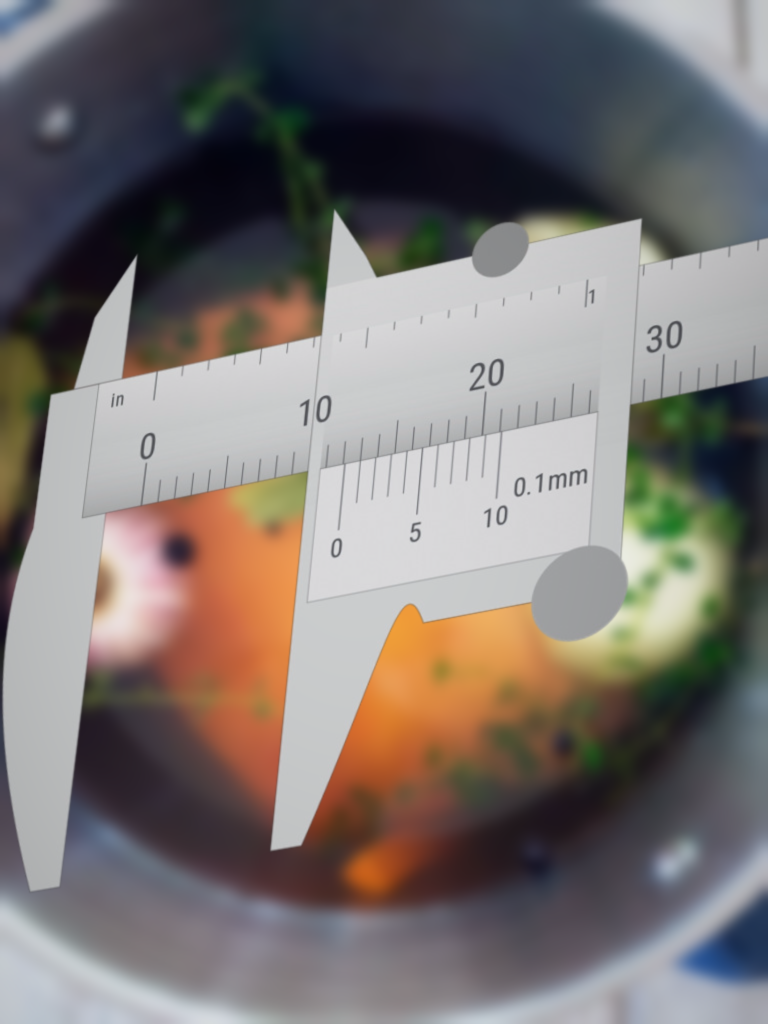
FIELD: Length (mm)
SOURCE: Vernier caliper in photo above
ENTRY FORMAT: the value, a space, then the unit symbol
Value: 12.1 mm
